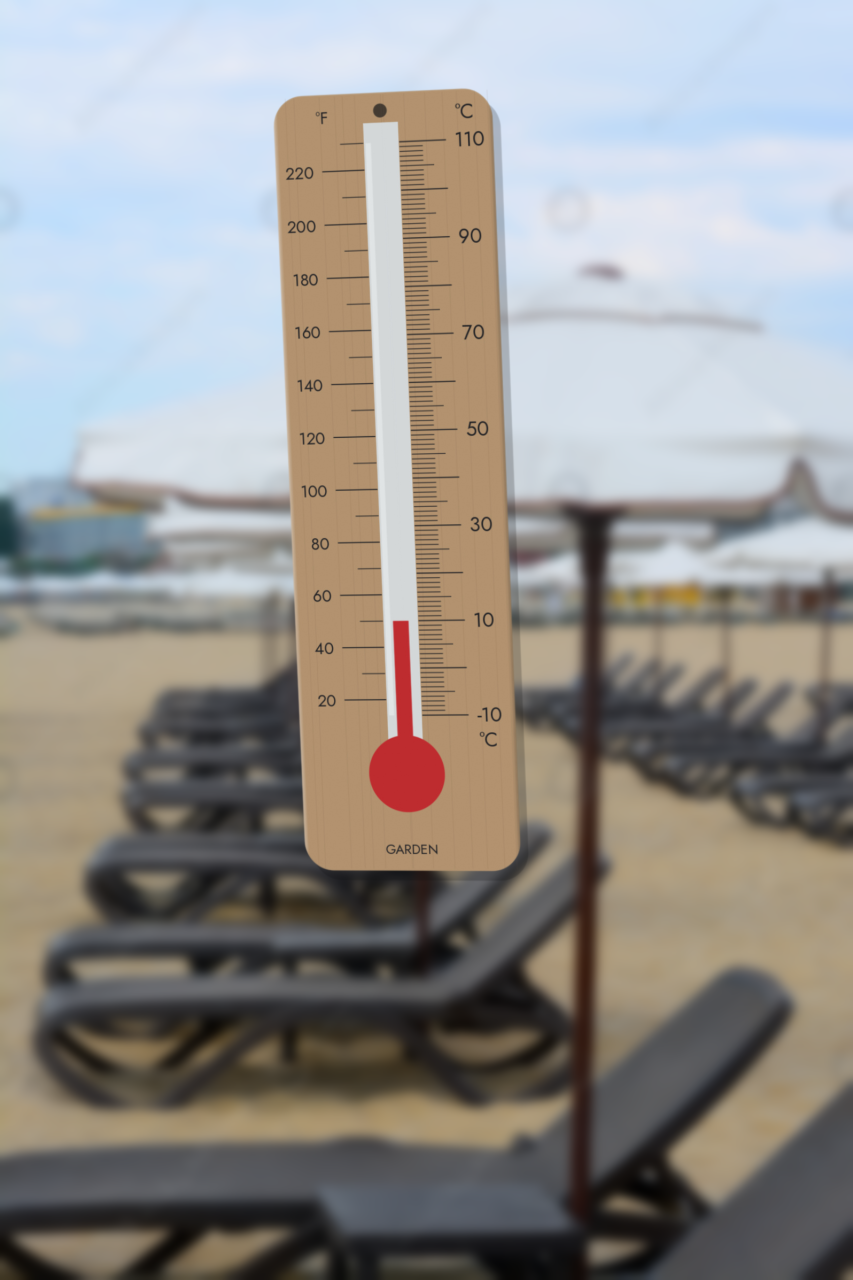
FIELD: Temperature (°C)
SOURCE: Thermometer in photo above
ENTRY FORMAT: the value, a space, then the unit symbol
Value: 10 °C
